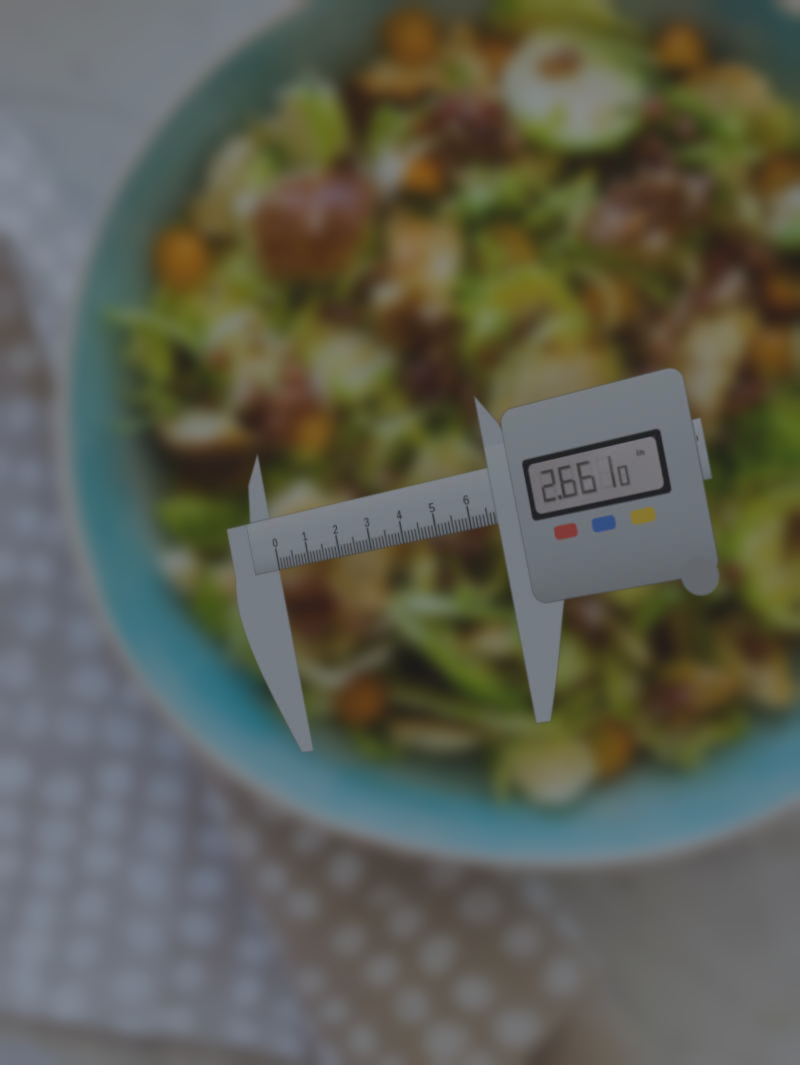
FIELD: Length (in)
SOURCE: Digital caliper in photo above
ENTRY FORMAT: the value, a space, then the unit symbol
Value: 2.6610 in
